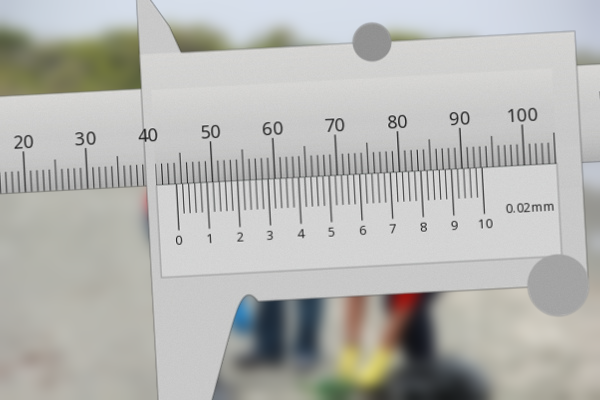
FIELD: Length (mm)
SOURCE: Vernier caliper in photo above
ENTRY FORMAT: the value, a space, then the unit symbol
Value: 44.2 mm
